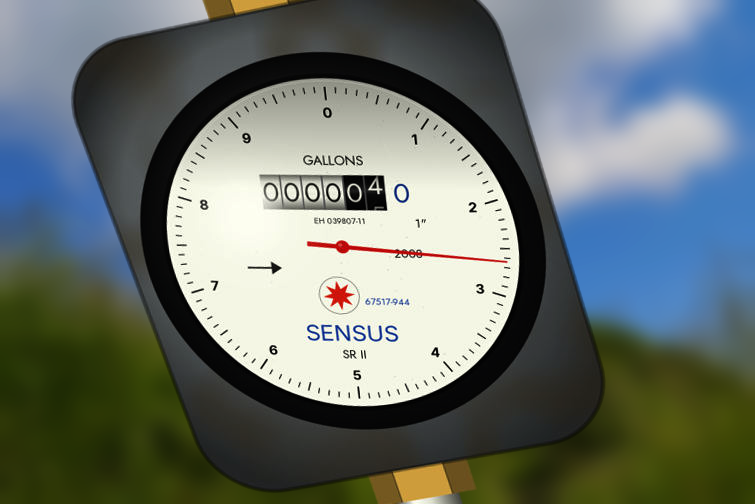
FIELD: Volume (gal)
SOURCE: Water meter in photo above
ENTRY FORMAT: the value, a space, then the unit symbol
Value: 42.6 gal
